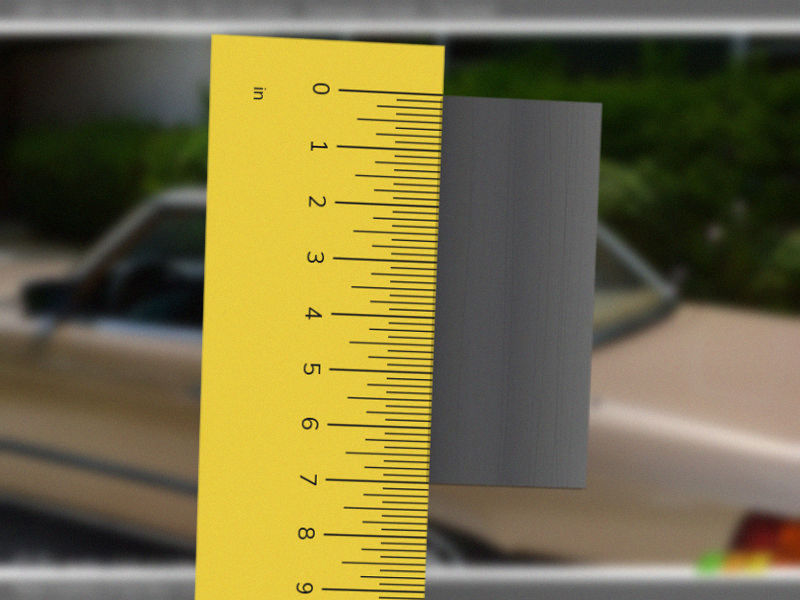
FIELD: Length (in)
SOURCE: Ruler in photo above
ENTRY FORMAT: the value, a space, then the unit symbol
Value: 7 in
